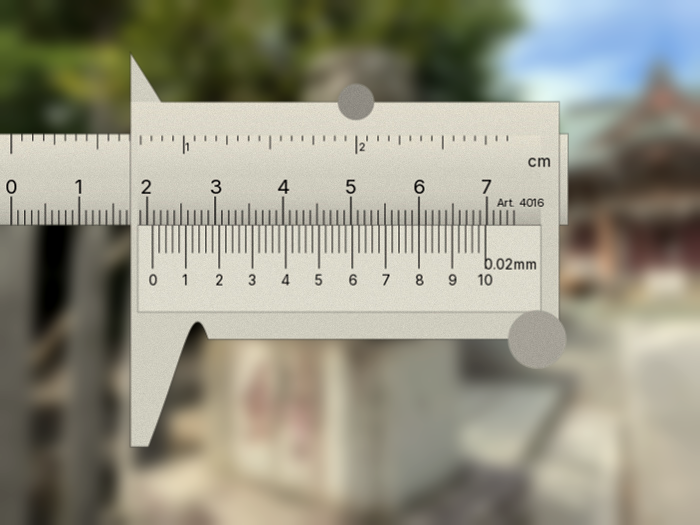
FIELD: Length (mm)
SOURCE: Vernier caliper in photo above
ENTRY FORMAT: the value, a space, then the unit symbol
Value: 20.8 mm
